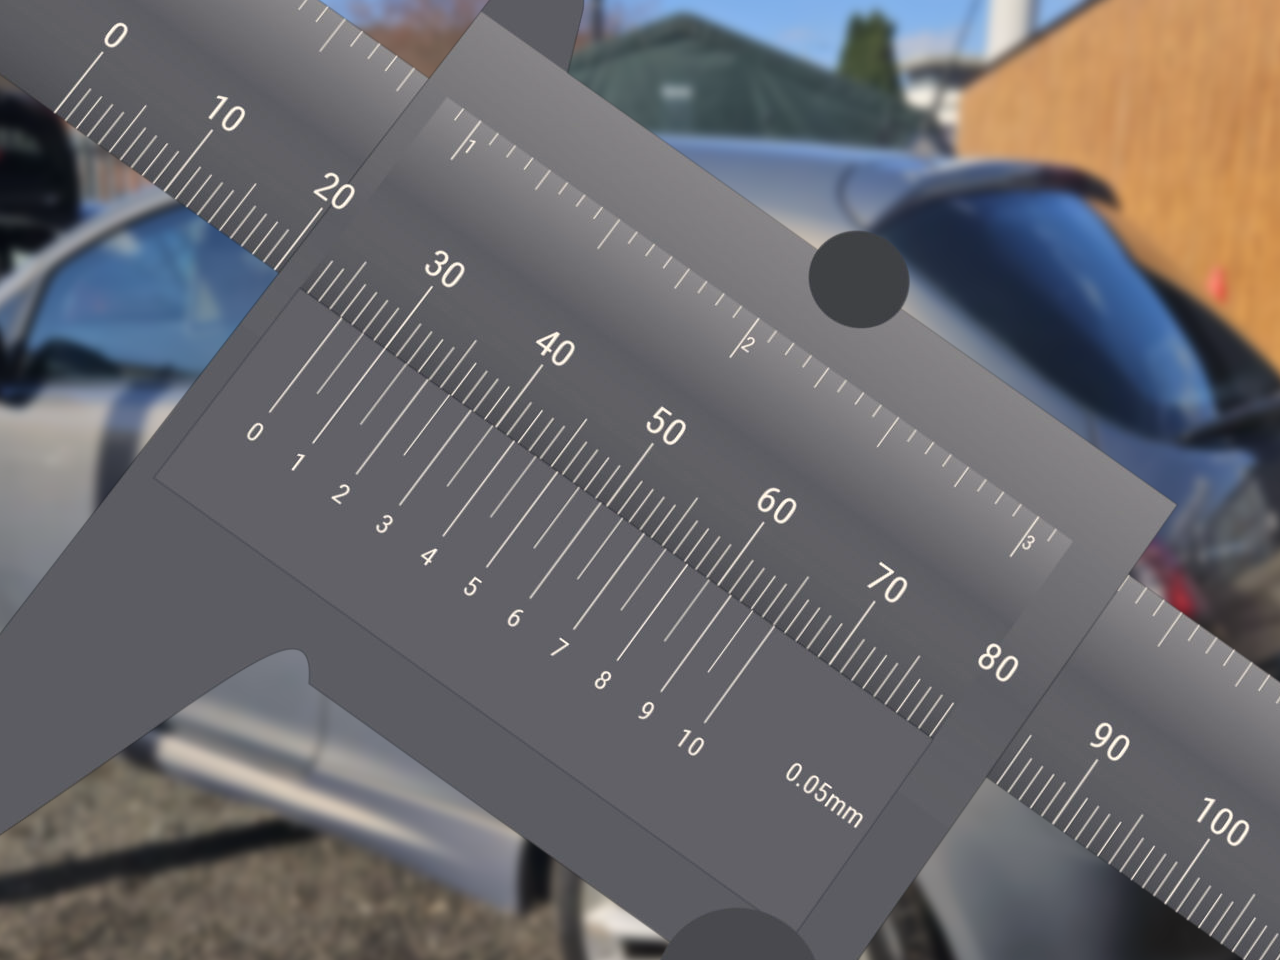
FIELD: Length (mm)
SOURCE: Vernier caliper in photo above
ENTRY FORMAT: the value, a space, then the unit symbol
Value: 26.1 mm
